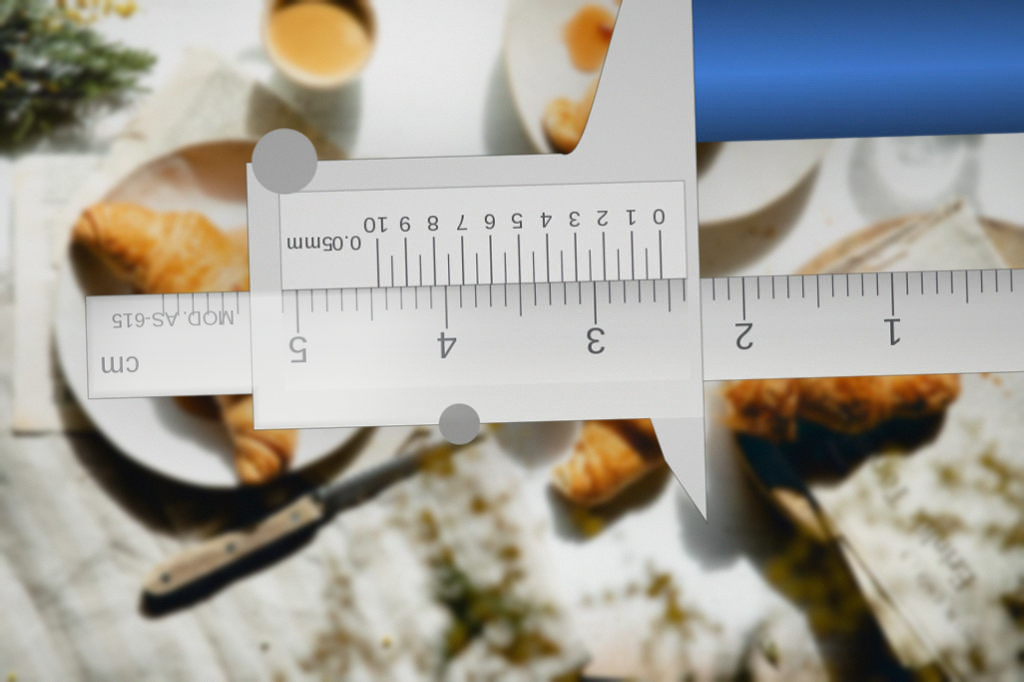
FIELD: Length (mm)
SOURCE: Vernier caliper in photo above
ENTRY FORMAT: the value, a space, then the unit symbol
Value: 25.5 mm
